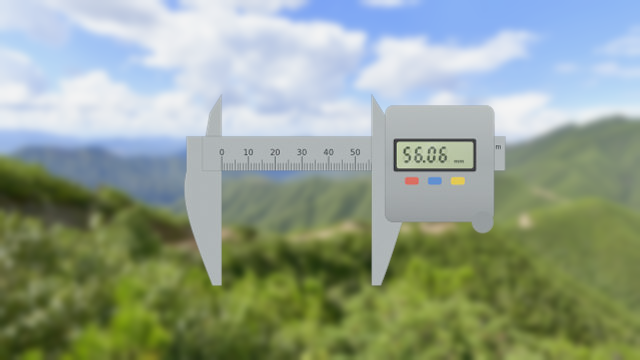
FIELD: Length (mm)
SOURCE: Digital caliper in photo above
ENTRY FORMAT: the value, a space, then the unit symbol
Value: 56.06 mm
